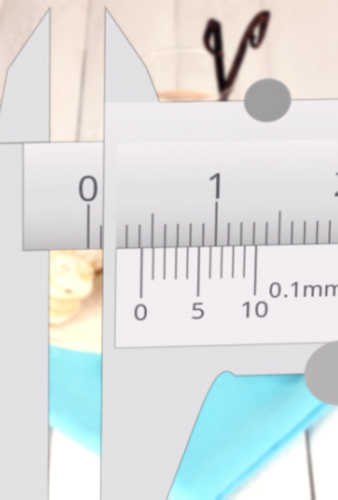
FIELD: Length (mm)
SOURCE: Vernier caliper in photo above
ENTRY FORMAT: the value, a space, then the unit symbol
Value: 4.2 mm
